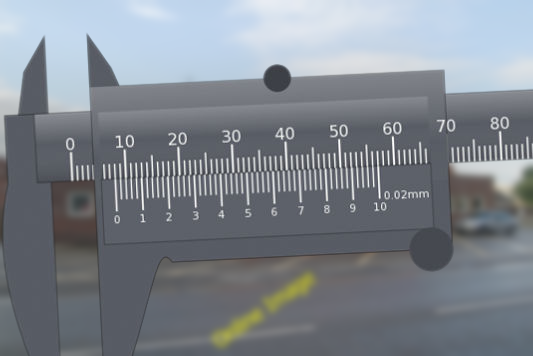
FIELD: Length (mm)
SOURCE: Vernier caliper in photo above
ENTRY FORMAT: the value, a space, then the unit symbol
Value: 8.0 mm
